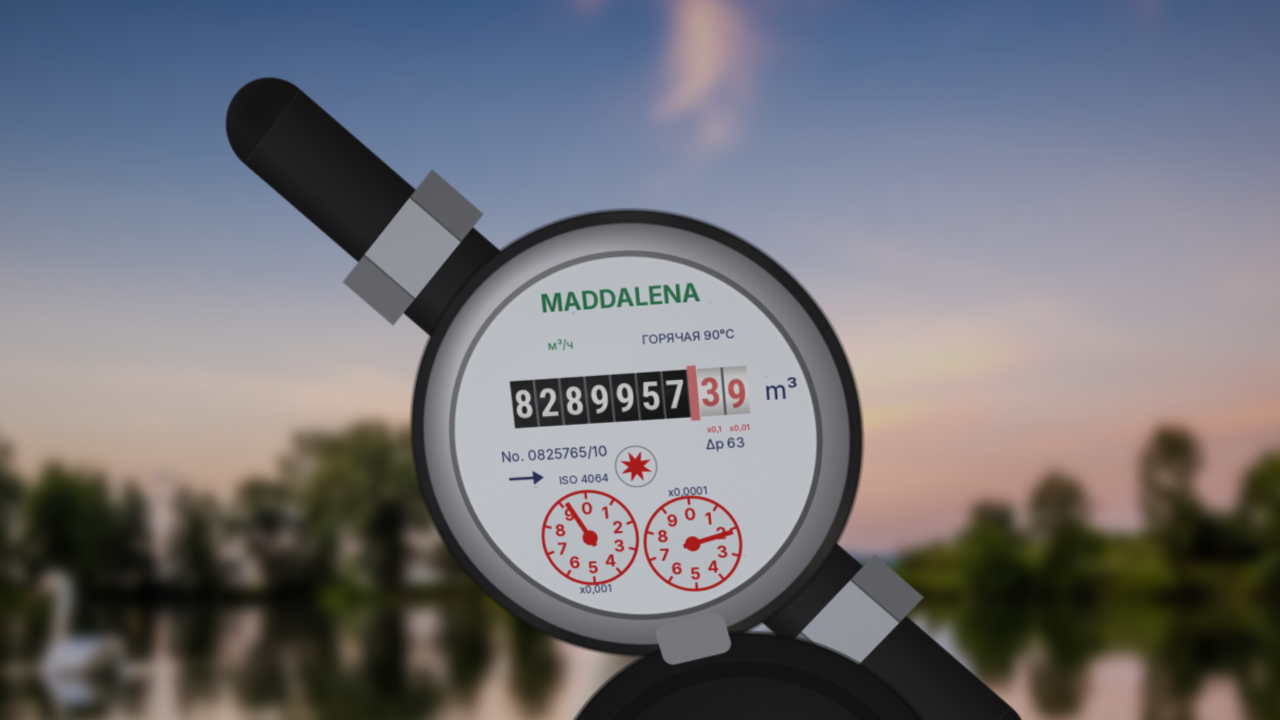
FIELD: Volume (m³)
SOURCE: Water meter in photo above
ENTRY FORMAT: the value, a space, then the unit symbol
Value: 8289957.3892 m³
